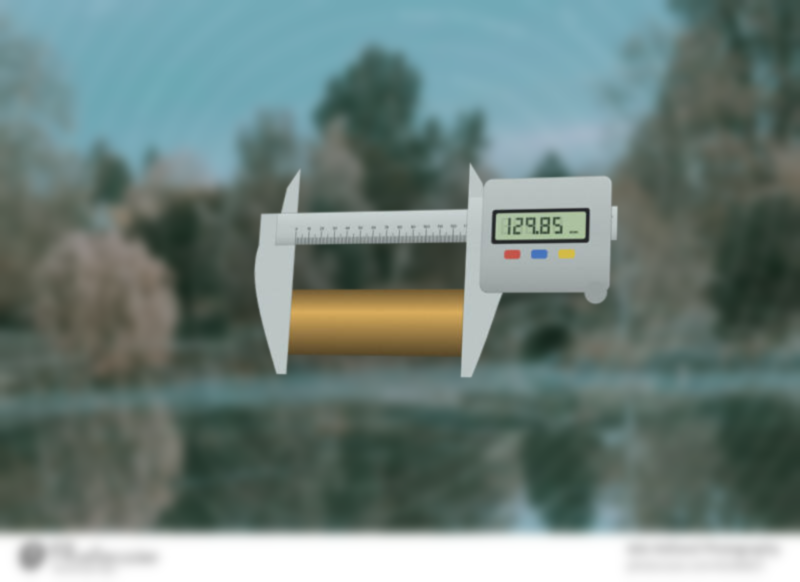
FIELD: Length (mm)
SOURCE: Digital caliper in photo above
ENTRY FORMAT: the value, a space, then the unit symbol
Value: 129.85 mm
